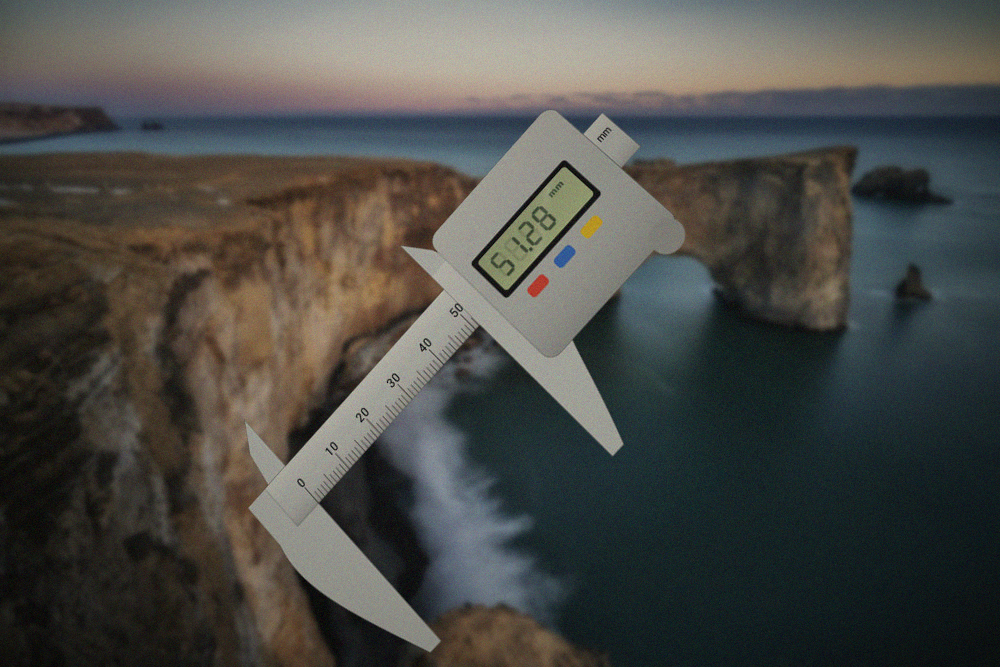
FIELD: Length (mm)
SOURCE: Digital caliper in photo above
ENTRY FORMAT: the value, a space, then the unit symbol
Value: 51.28 mm
